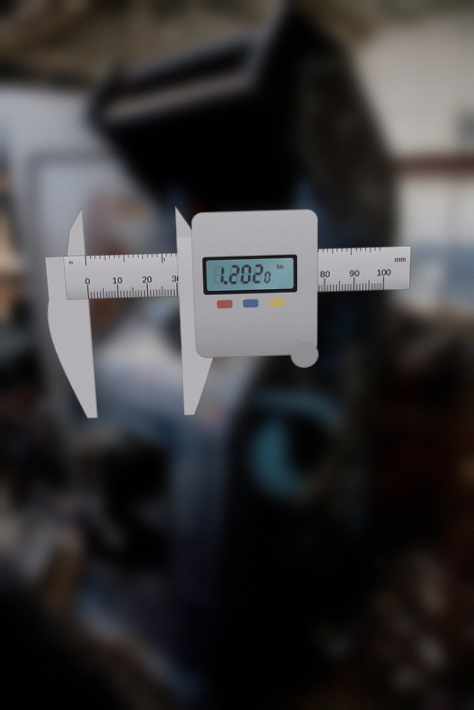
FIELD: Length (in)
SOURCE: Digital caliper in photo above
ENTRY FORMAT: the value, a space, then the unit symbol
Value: 1.2020 in
